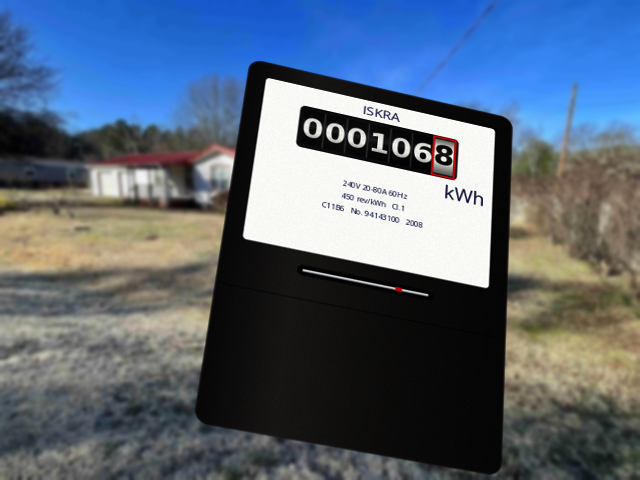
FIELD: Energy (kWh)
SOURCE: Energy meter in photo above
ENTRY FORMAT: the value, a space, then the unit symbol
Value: 106.8 kWh
